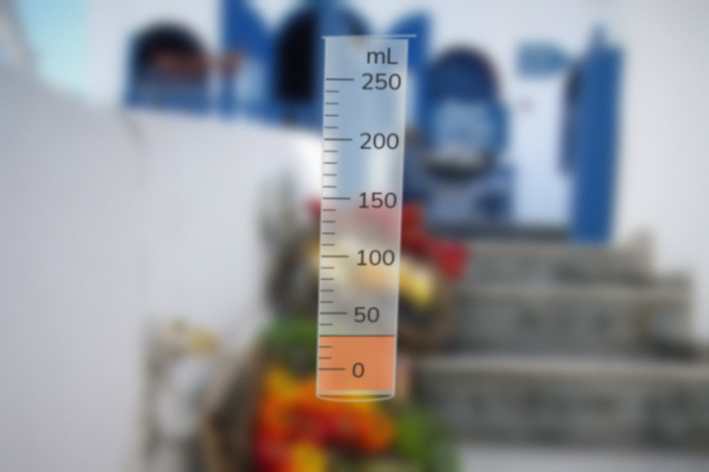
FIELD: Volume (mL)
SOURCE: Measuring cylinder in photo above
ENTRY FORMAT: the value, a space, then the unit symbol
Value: 30 mL
